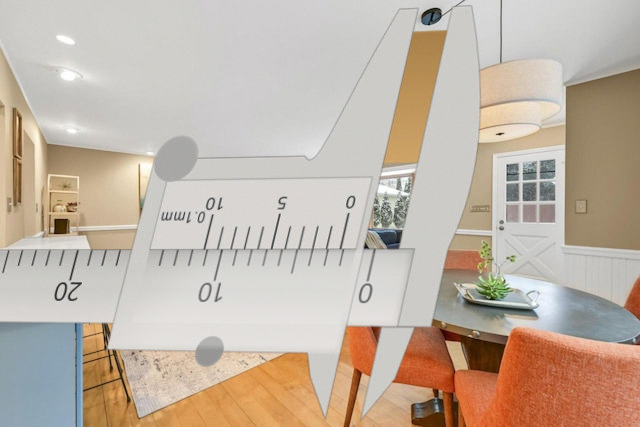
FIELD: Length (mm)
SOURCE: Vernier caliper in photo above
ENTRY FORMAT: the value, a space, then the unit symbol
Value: 2.2 mm
